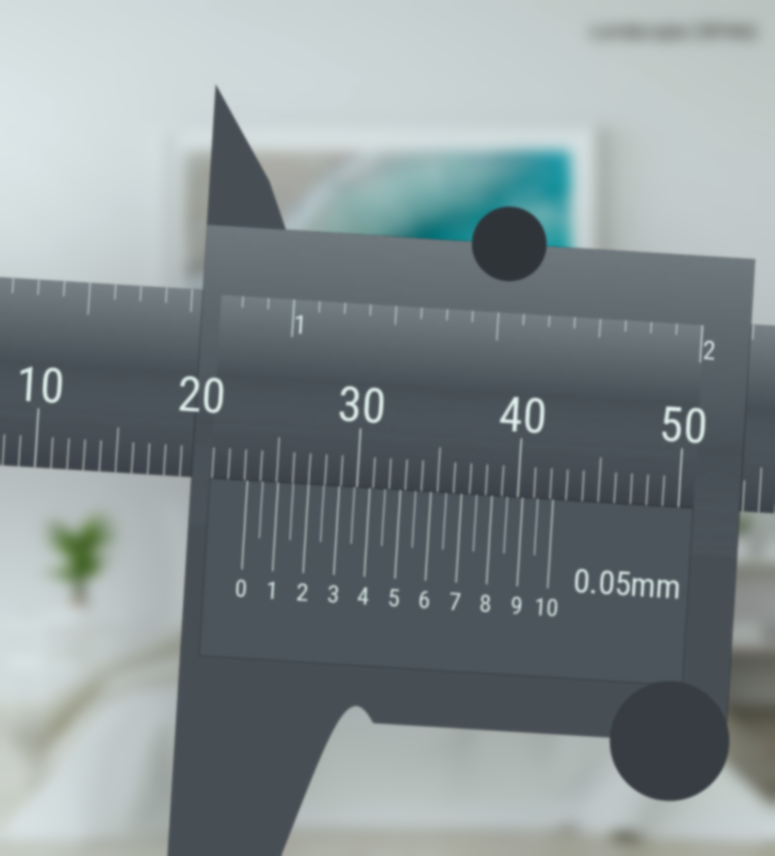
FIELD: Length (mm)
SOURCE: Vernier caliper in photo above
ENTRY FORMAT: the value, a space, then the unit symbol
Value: 23.2 mm
